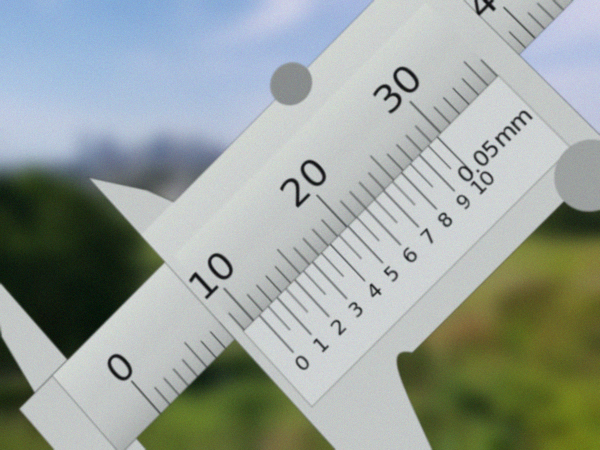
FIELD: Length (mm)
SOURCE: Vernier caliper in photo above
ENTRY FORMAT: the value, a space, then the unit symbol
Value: 10.6 mm
